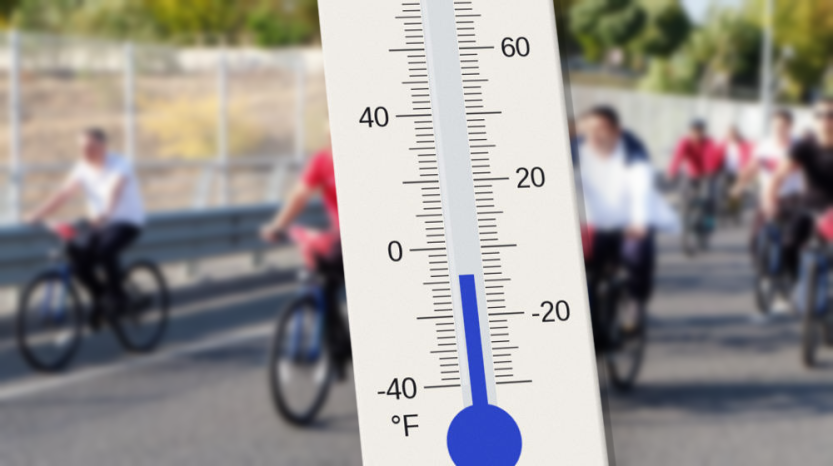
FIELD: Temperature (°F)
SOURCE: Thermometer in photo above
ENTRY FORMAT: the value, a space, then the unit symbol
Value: -8 °F
